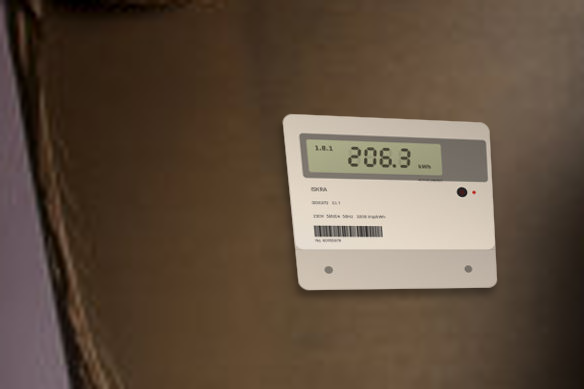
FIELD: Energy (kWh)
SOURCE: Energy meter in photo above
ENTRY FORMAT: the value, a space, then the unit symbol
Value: 206.3 kWh
